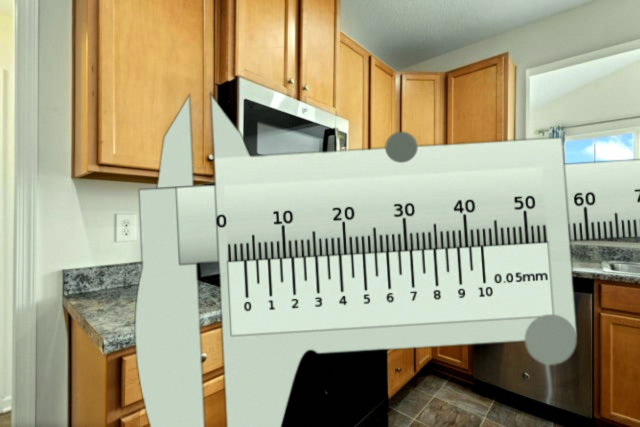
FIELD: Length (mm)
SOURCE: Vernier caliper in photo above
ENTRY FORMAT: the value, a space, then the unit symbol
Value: 3.5 mm
